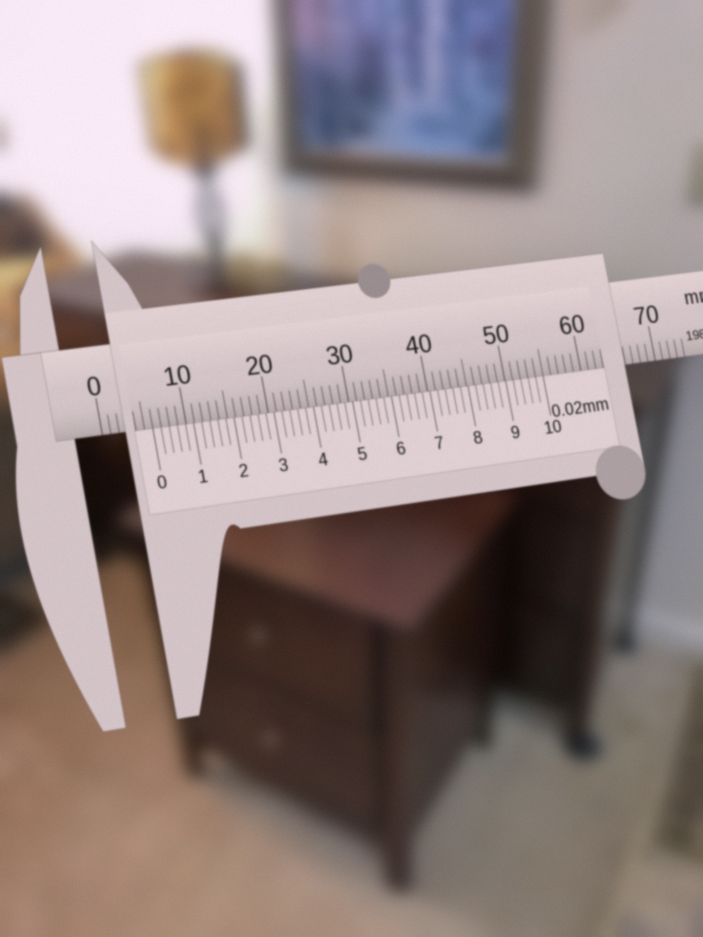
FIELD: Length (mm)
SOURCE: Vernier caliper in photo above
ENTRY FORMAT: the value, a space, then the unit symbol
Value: 6.0 mm
